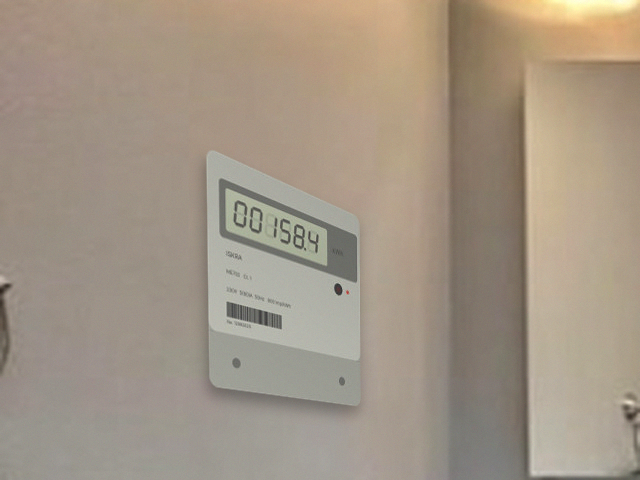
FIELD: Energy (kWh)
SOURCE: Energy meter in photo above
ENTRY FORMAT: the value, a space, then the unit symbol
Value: 158.4 kWh
